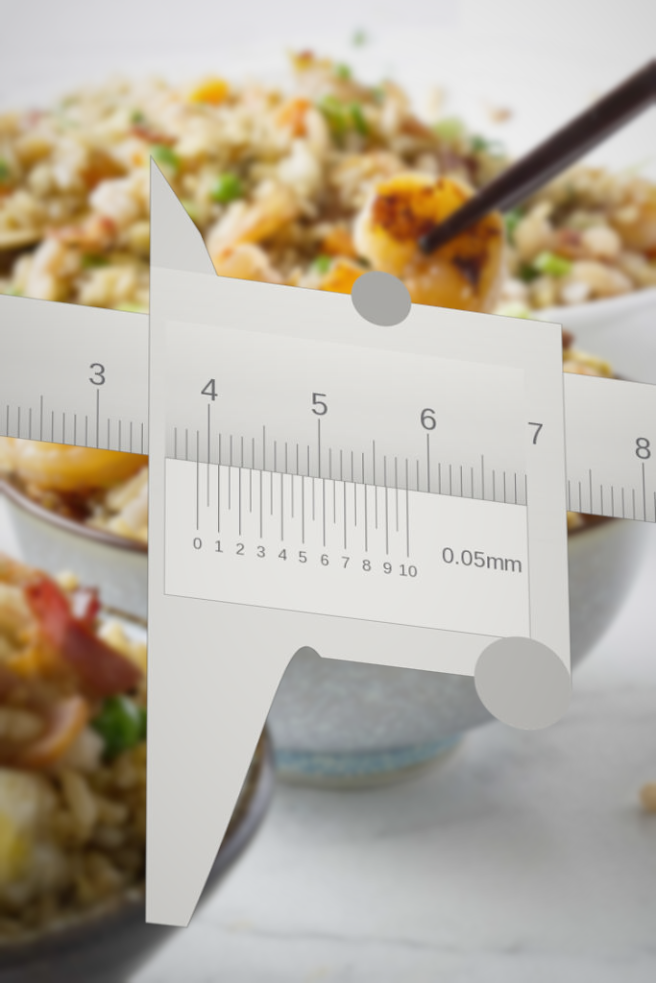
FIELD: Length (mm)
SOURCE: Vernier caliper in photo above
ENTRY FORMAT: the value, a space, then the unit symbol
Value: 39.0 mm
